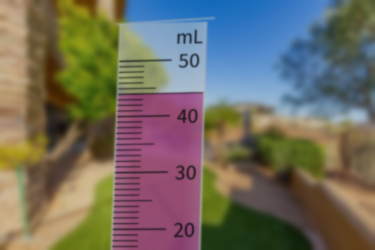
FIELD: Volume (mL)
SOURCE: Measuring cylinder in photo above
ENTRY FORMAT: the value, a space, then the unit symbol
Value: 44 mL
